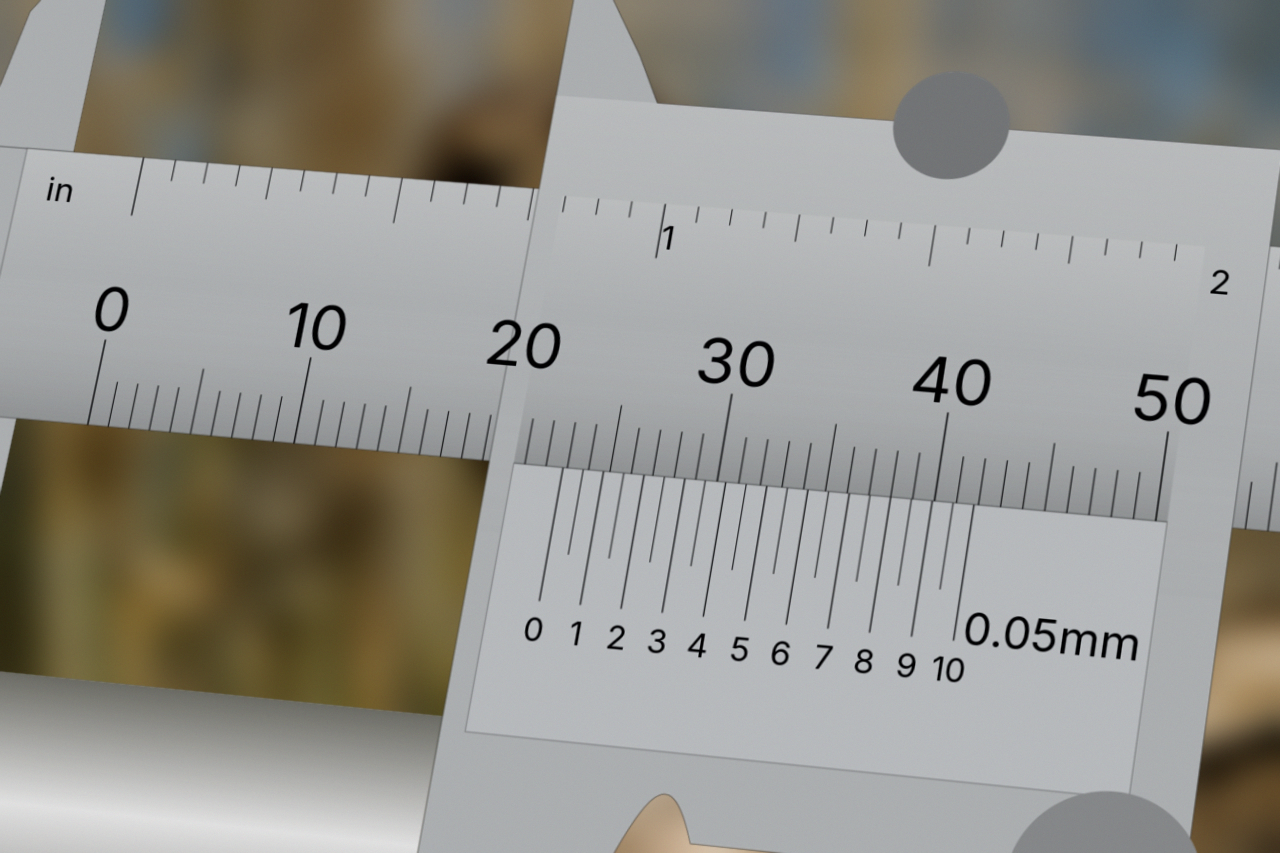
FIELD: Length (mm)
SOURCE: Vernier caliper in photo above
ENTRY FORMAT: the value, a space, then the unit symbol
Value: 22.8 mm
